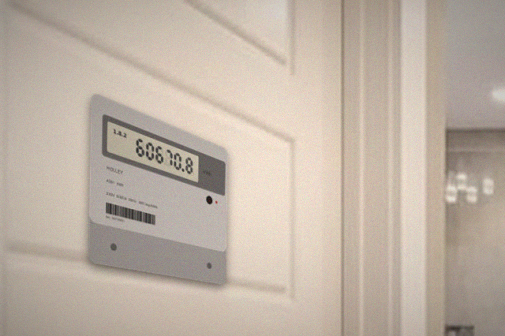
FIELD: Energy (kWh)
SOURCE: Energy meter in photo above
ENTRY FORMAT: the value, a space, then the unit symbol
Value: 60670.8 kWh
